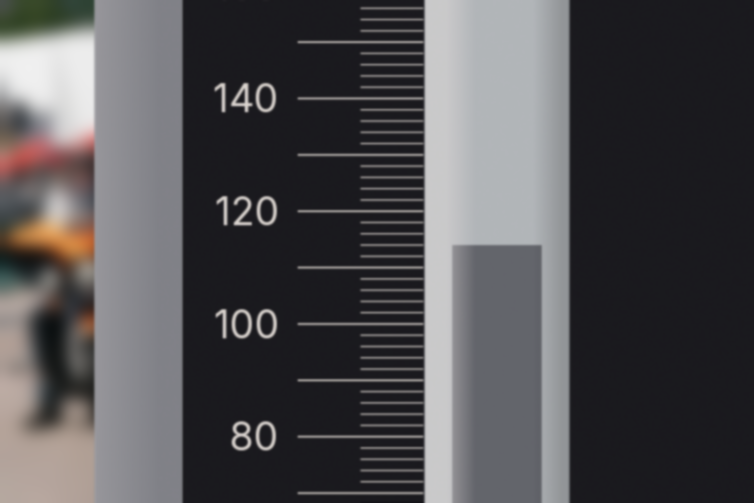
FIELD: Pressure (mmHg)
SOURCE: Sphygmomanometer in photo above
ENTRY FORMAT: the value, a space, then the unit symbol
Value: 114 mmHg
